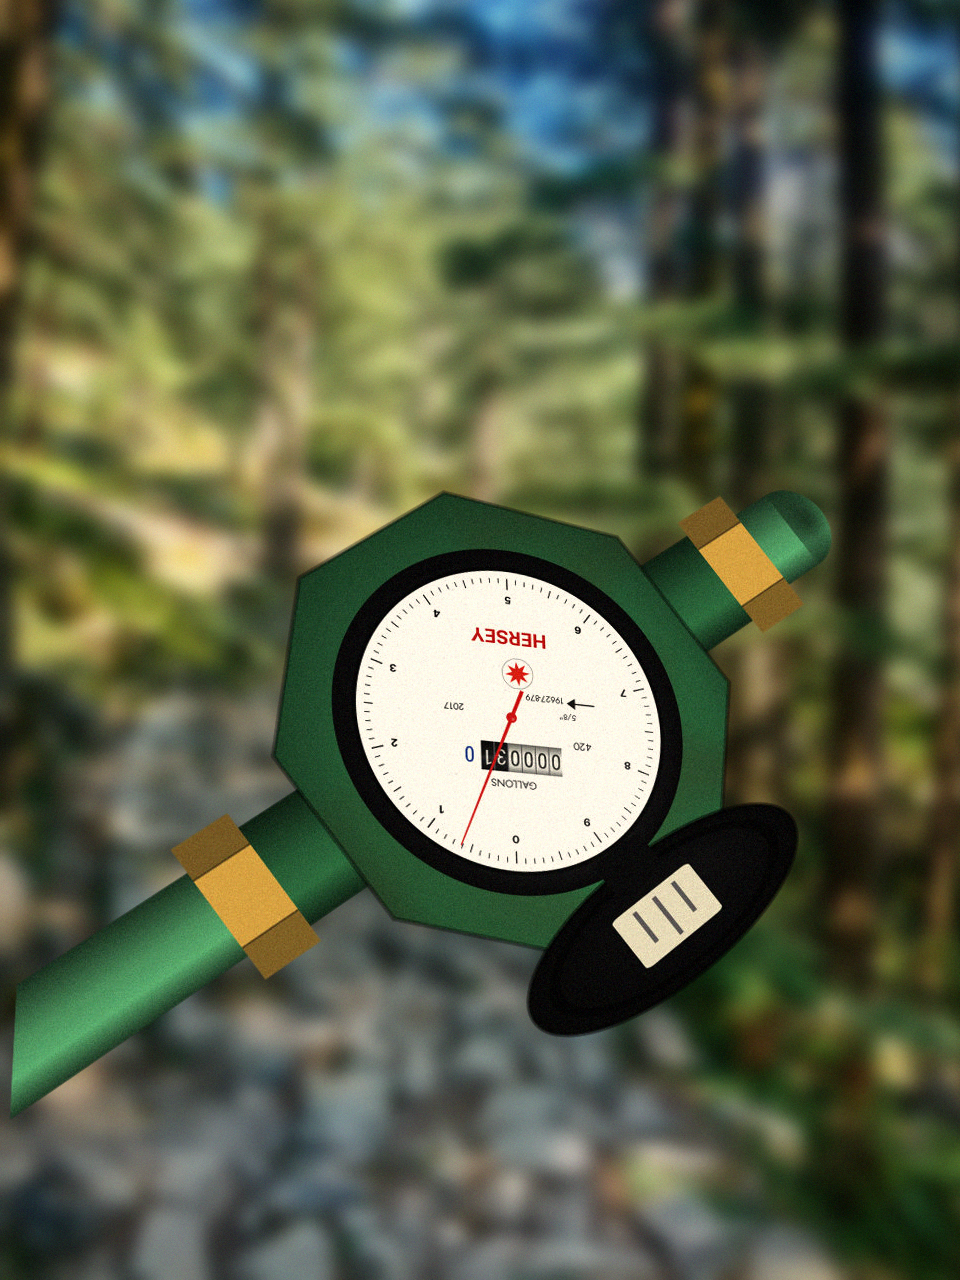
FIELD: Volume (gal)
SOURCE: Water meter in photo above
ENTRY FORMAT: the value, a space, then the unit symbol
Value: 310.6 gal
